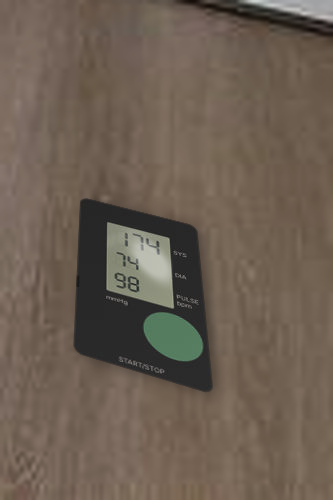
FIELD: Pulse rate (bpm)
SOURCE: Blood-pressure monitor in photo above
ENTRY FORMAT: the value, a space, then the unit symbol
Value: 98 bpm
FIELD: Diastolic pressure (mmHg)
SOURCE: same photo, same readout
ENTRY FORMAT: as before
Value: 74 mmHg
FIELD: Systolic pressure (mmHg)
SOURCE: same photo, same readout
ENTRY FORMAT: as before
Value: 174 mmHg
